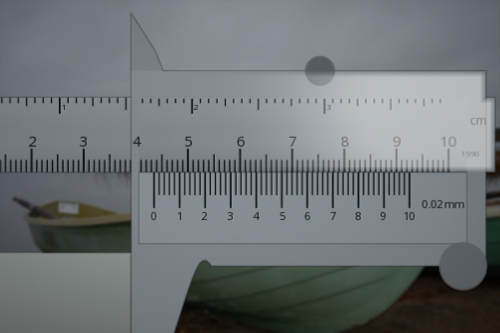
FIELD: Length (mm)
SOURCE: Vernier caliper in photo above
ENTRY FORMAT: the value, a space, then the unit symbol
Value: 43.5 mm
